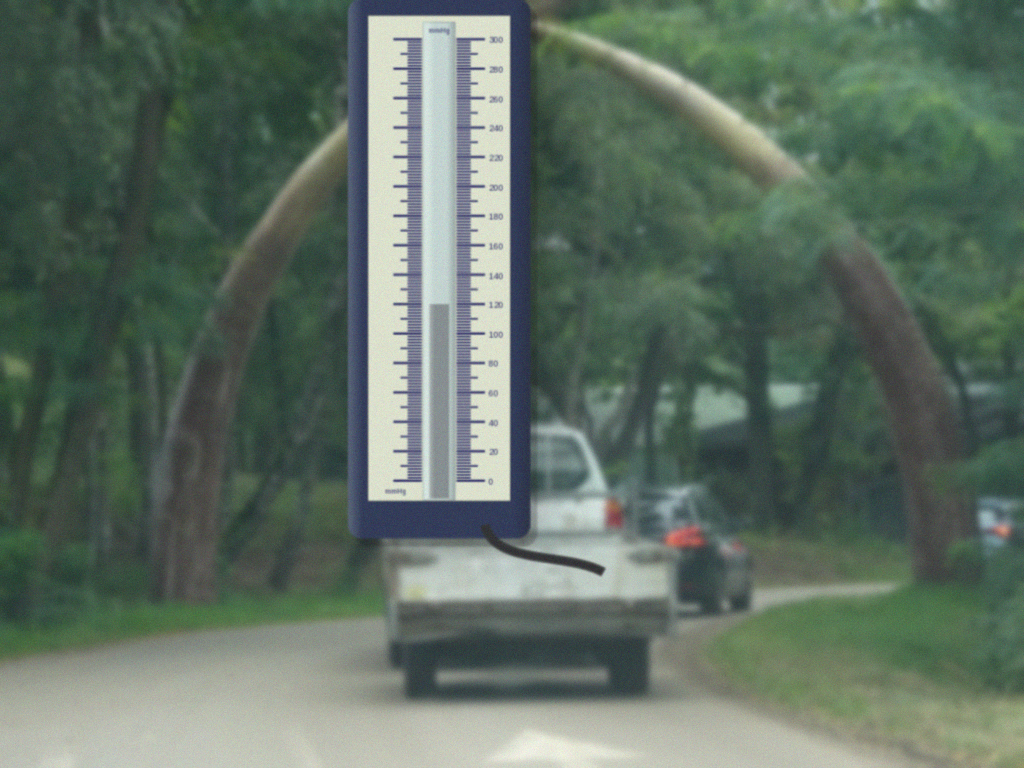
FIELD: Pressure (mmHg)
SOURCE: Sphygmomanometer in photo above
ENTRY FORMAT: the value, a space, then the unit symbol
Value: 120 mmHg
